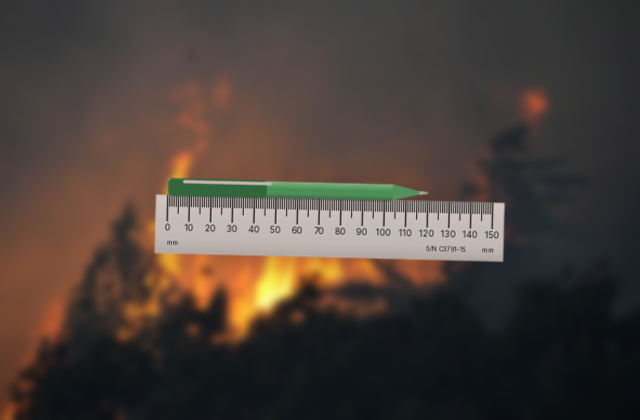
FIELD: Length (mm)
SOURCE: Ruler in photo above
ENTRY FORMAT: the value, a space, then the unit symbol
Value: 120 mm
